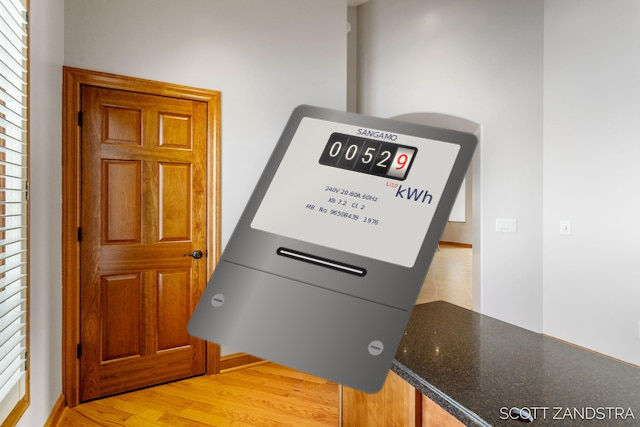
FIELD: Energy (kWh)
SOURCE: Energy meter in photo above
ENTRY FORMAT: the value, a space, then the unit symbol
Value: 52.9 kWh
